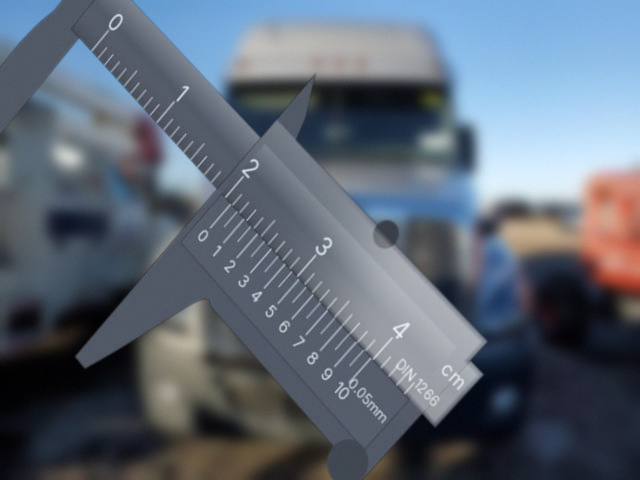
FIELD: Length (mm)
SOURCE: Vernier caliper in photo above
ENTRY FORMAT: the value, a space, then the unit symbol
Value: 20.8 mm
